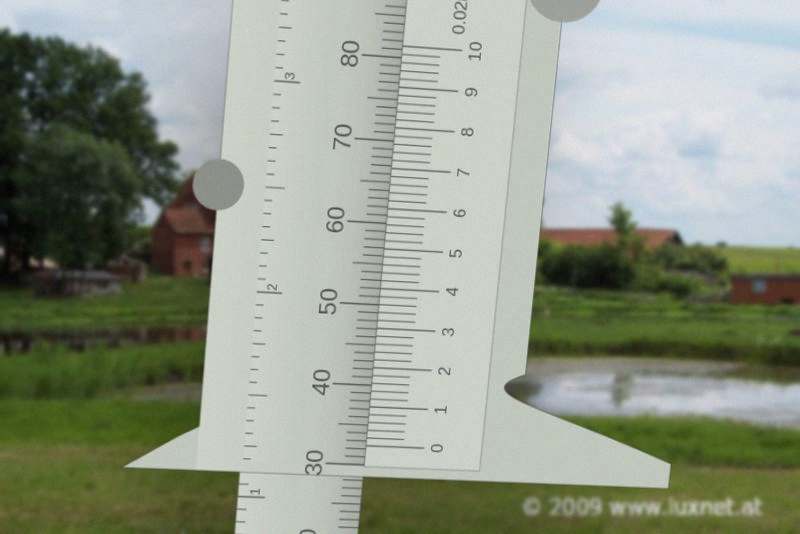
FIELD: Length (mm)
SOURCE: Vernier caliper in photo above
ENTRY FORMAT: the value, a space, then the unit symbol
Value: 32.4 mm
